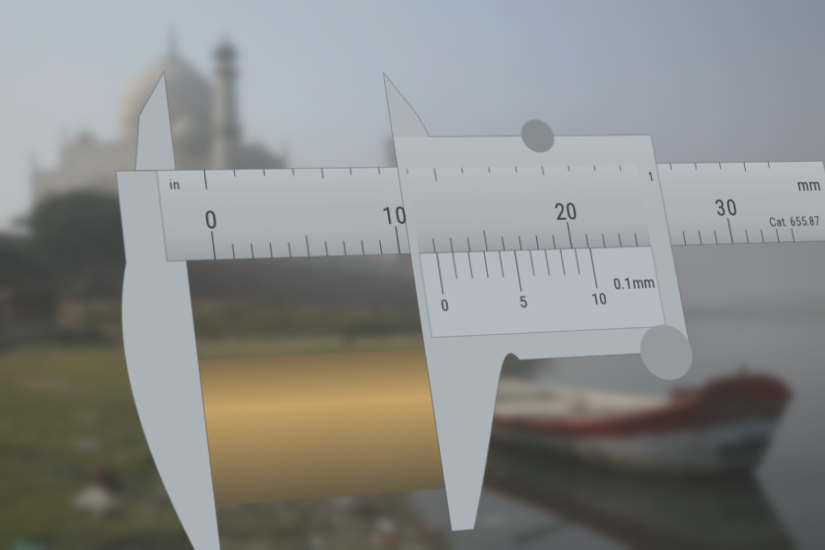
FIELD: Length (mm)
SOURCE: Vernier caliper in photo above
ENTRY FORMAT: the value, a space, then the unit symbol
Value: 12.1 mm
